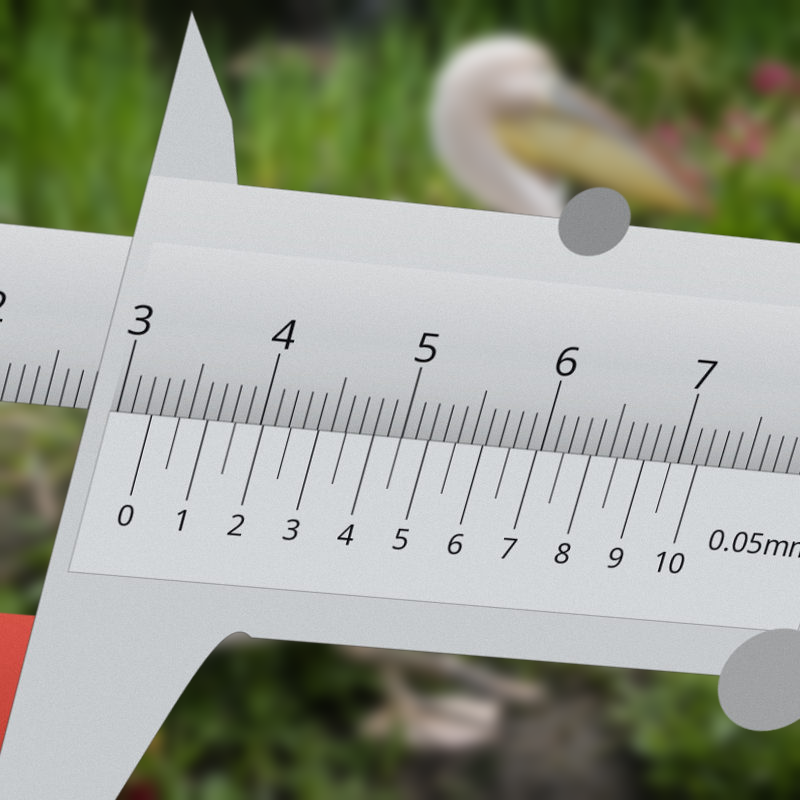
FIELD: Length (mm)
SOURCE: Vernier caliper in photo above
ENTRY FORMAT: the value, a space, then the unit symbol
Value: 32.4 mm
